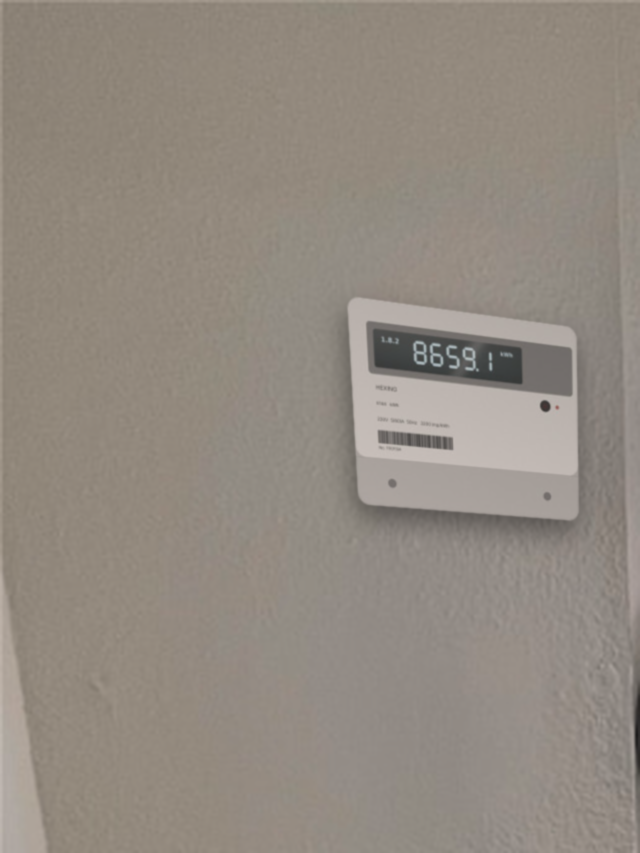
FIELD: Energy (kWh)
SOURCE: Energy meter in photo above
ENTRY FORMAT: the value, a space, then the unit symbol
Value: 8659.1 kWh
